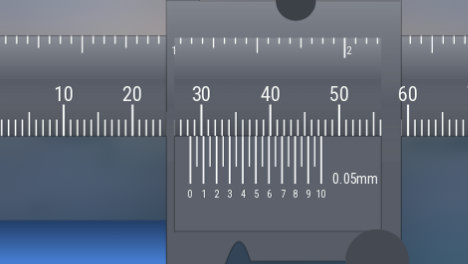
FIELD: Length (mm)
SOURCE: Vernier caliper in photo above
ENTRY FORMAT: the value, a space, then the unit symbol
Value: 28.4 mm
